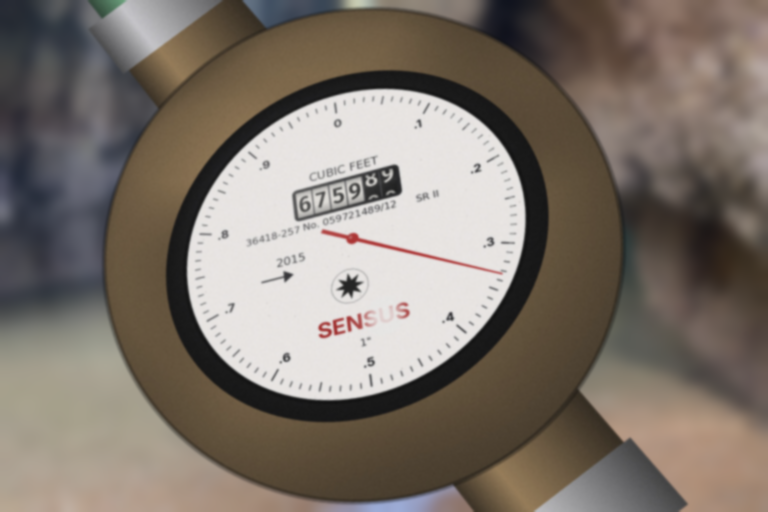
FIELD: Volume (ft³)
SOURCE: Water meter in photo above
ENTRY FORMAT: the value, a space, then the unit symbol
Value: 675989.33 ft³
